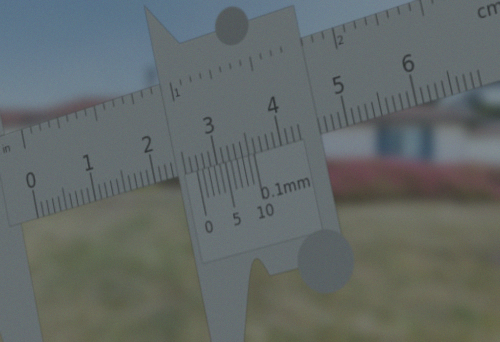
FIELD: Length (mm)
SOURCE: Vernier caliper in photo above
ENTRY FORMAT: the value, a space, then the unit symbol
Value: 26.8 mm
